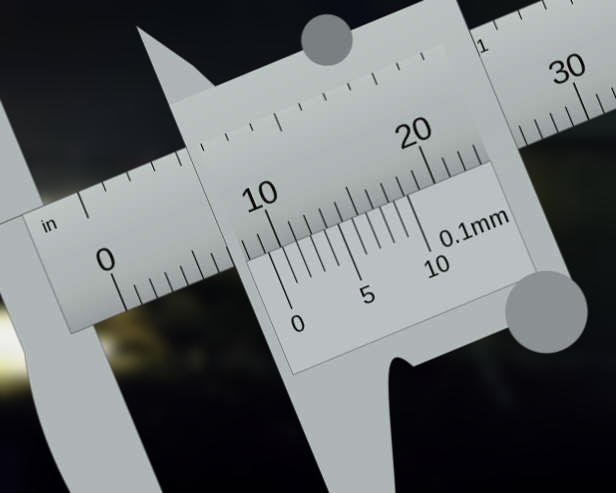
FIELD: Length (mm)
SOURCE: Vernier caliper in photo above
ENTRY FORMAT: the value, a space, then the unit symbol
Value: 9.2 mm
